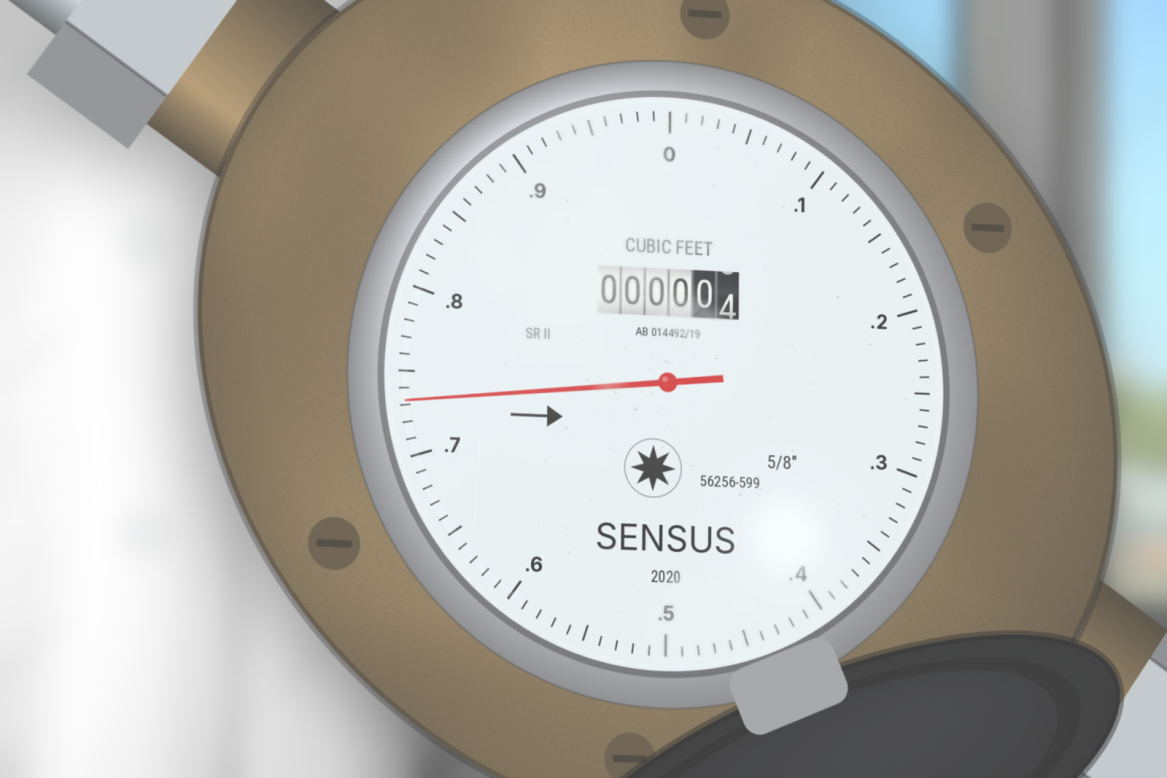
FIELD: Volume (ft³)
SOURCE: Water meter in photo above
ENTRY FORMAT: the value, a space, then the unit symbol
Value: 3.73 ft³
